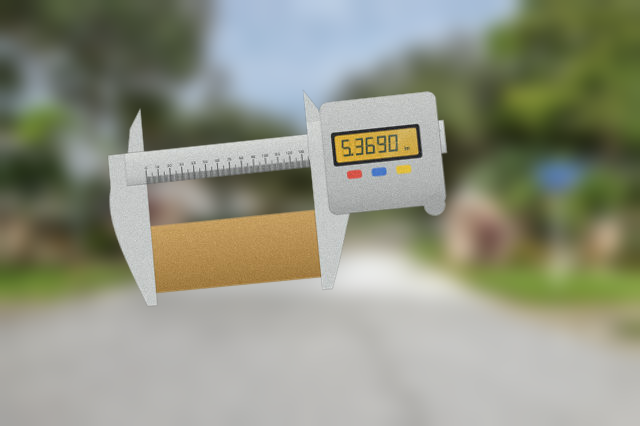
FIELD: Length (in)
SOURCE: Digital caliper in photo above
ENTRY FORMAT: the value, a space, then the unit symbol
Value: 5.3690 in
